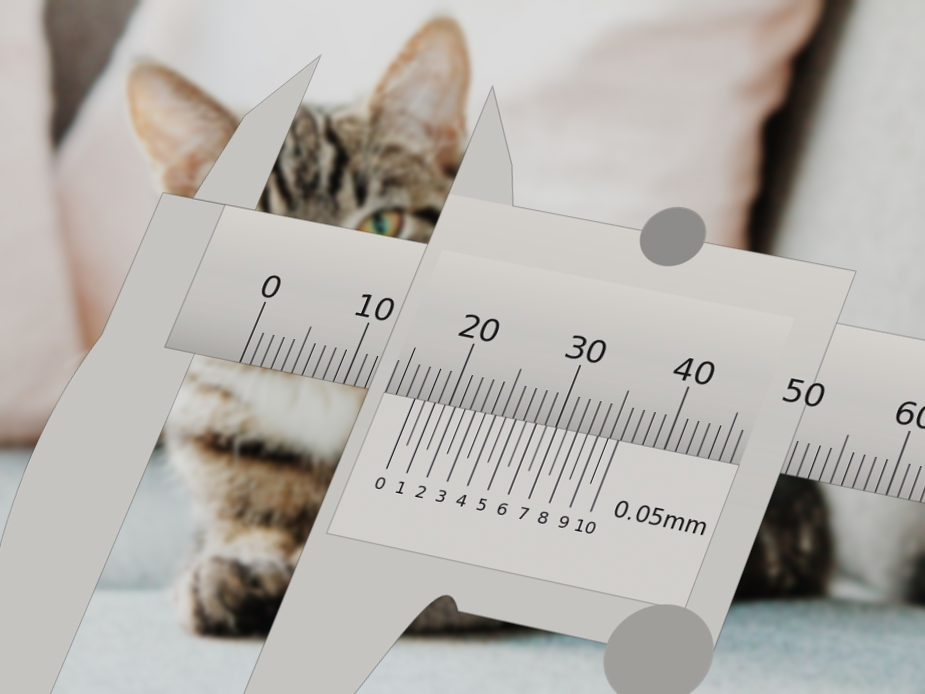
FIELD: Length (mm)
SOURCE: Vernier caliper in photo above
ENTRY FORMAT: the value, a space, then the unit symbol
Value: 16.8 mm
